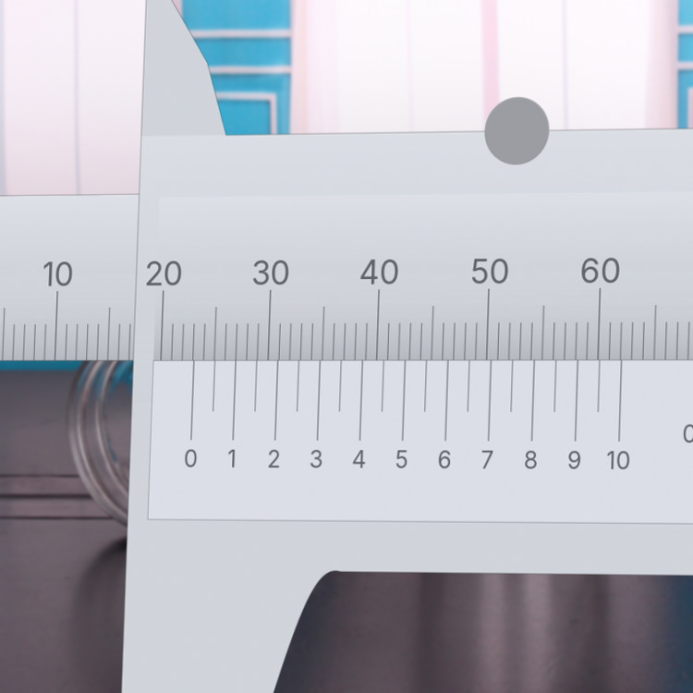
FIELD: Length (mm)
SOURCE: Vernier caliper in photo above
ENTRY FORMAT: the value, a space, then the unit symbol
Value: 23.1 mm
